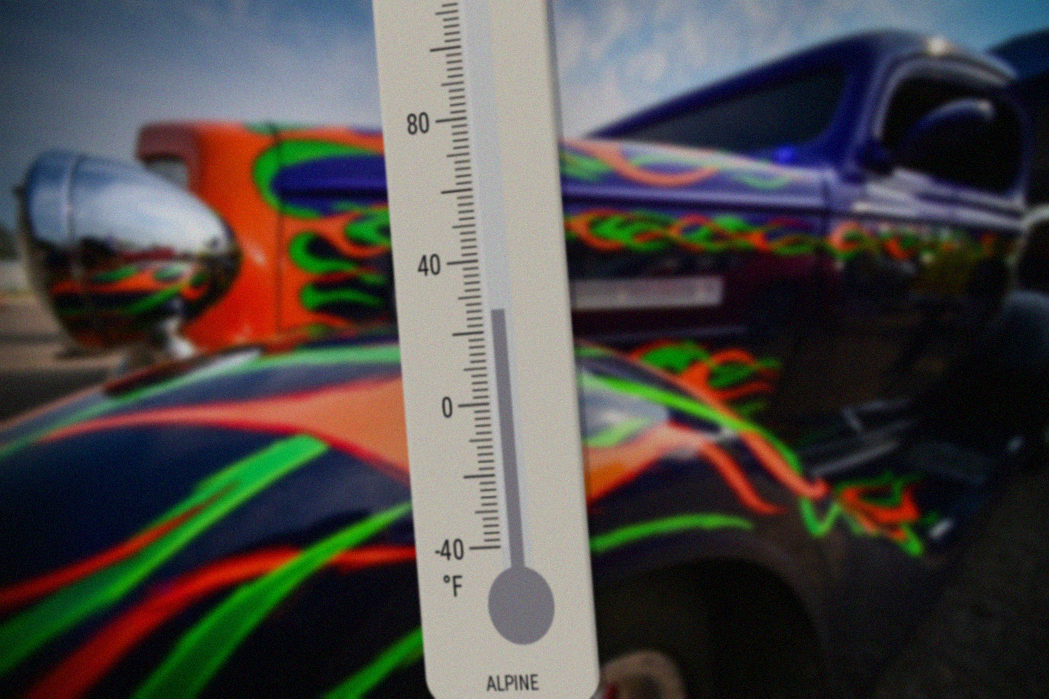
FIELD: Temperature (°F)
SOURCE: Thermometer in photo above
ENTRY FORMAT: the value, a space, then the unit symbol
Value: 26 °F
